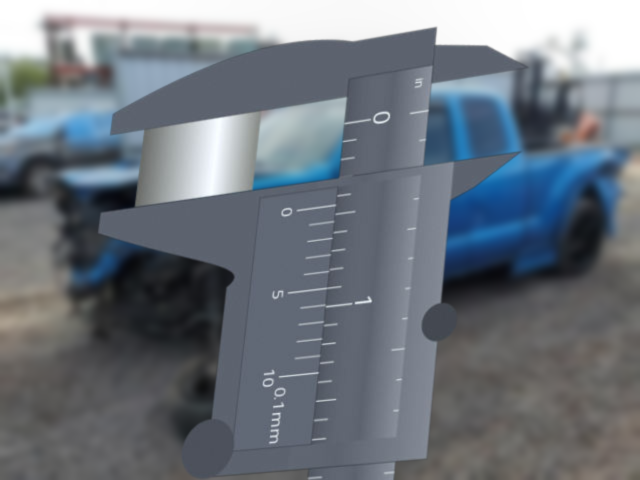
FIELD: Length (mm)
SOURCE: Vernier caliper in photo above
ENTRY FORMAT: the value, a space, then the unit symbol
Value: 4.5 mm
